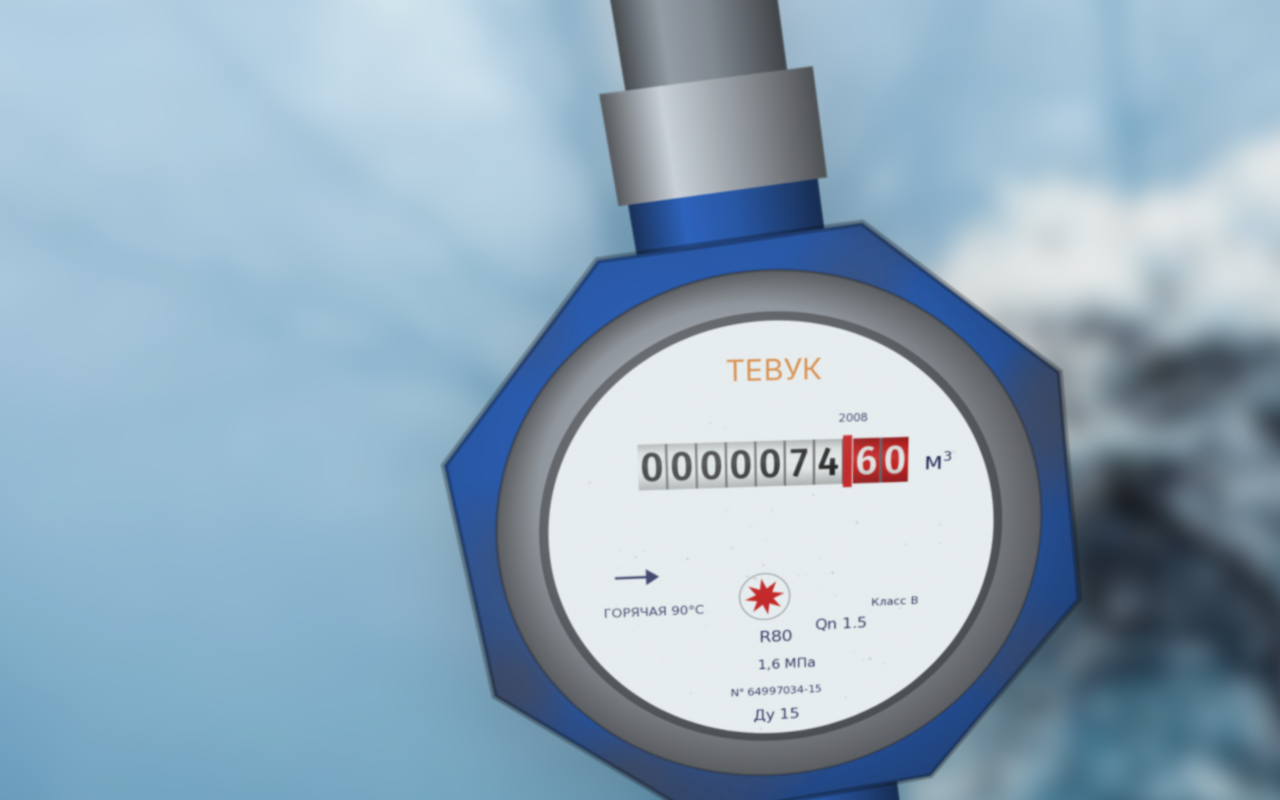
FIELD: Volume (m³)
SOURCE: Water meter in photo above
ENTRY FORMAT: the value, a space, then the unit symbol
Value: 74.60 m³
